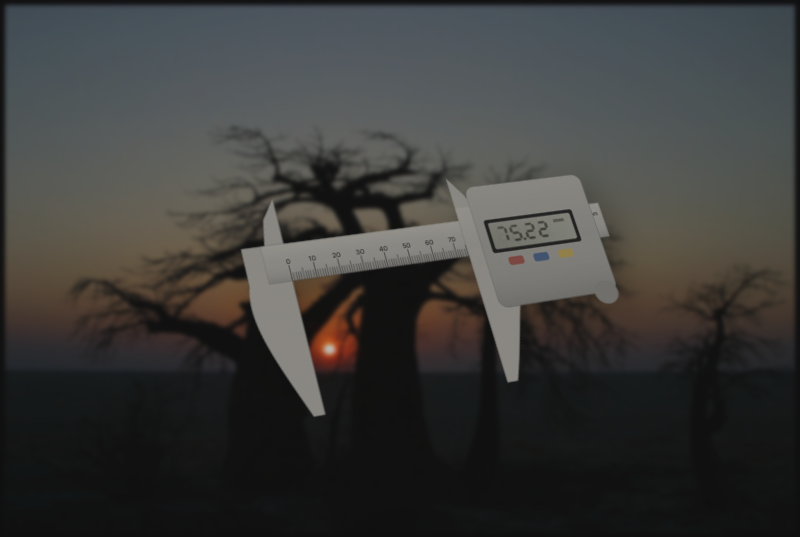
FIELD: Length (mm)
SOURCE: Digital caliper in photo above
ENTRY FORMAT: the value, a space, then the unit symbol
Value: 75.22 mm
